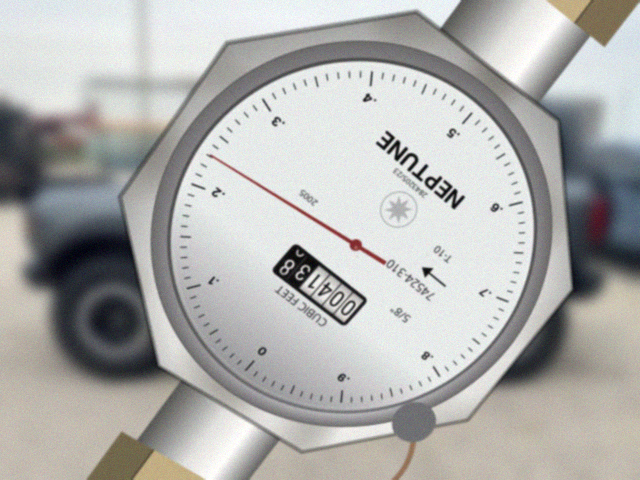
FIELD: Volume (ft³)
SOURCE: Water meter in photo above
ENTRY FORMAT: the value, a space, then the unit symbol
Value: 4138.23 ft³
